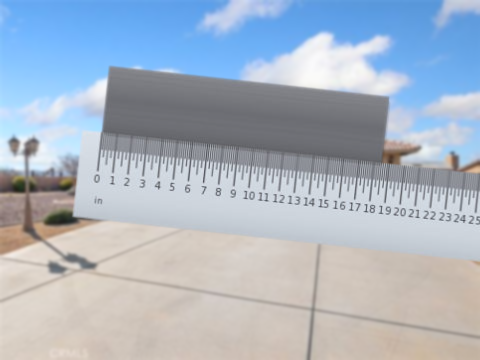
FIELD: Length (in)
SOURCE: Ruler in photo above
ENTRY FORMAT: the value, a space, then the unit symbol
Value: 18.5 in
